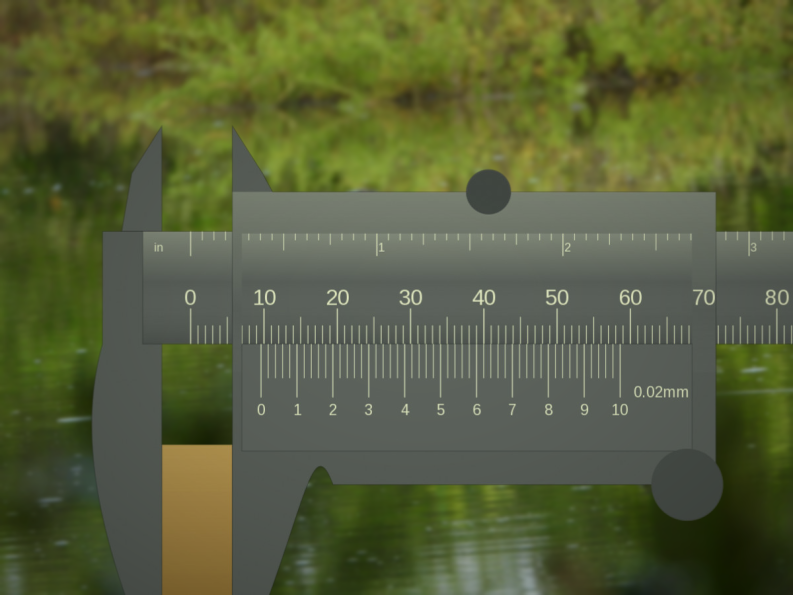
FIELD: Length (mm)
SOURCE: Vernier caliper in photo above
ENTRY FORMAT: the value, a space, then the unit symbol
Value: 9.6 mm
